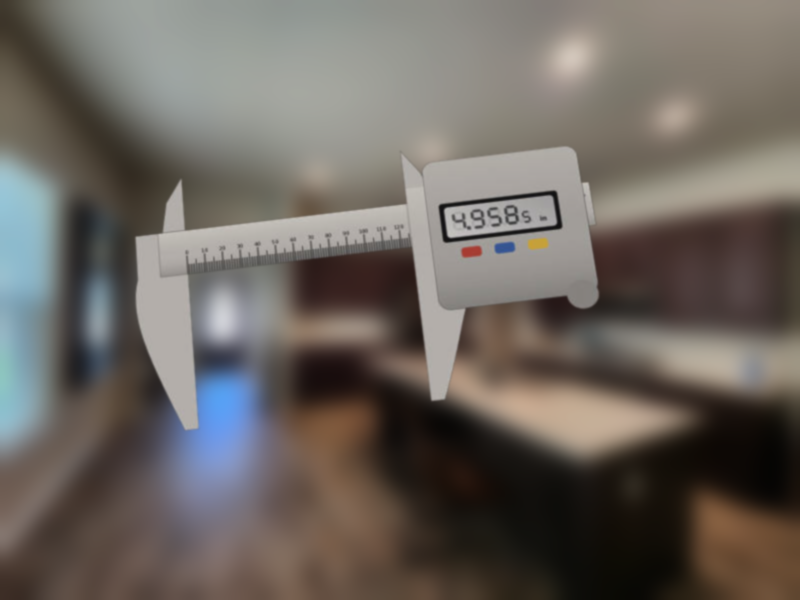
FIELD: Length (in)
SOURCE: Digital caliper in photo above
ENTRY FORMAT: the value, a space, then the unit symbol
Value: 4.9585 in
